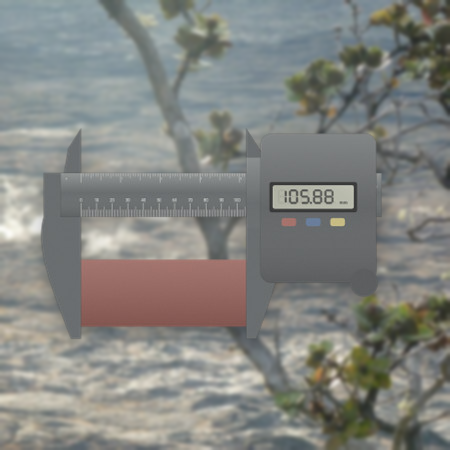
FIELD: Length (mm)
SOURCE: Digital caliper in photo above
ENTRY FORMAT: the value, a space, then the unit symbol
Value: 105.88 mm
